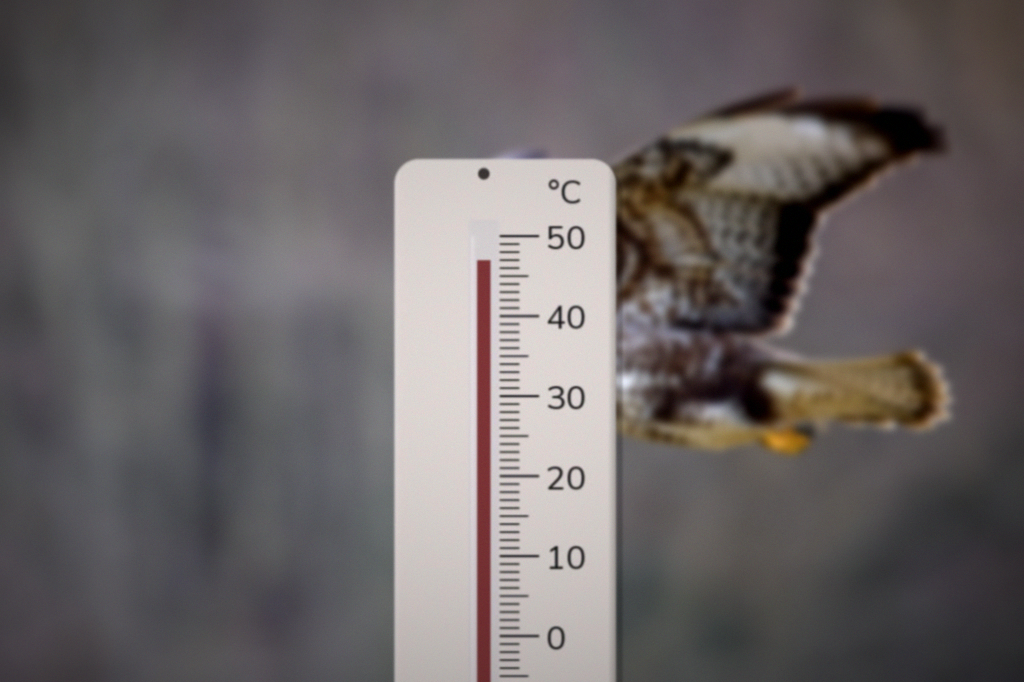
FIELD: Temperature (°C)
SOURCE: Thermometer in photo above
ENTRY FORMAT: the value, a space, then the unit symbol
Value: 47 °C
